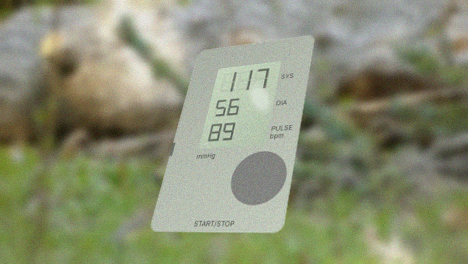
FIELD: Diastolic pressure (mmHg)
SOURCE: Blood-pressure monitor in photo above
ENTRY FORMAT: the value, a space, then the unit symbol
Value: 56 mmHg
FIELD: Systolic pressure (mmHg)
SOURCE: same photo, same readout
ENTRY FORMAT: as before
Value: 117 mmHg
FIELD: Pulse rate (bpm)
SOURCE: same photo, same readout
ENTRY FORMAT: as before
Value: 89 bpm
